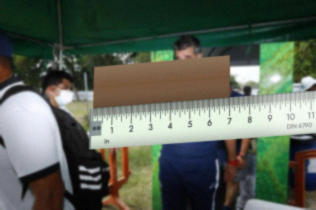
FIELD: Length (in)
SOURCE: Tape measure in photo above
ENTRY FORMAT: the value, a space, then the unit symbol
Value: 7 in
